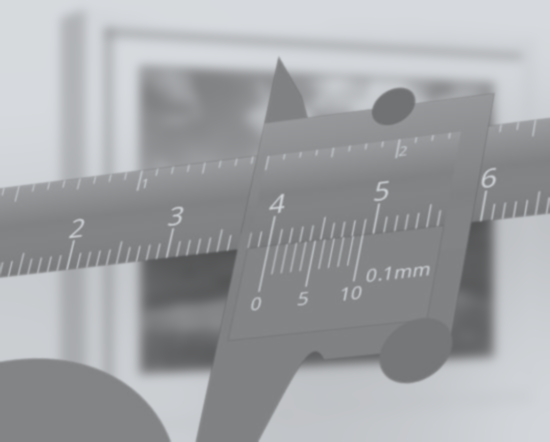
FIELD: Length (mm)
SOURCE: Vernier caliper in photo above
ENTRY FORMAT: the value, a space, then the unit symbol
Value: 40.0 mm
